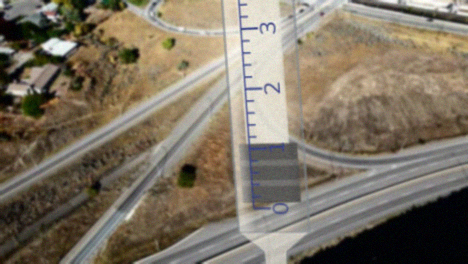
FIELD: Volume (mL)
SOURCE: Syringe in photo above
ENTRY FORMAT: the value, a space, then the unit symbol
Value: 0.1 mL
